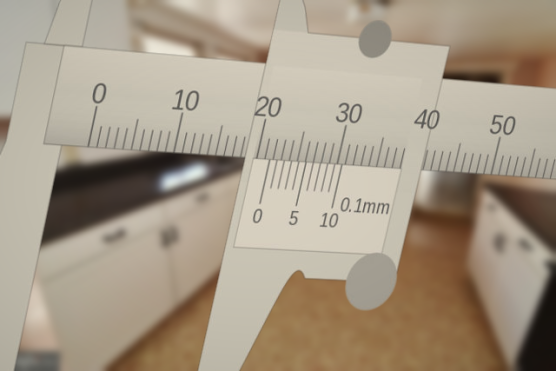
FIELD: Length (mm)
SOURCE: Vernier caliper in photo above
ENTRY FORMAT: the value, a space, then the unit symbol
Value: 21.6 mm
